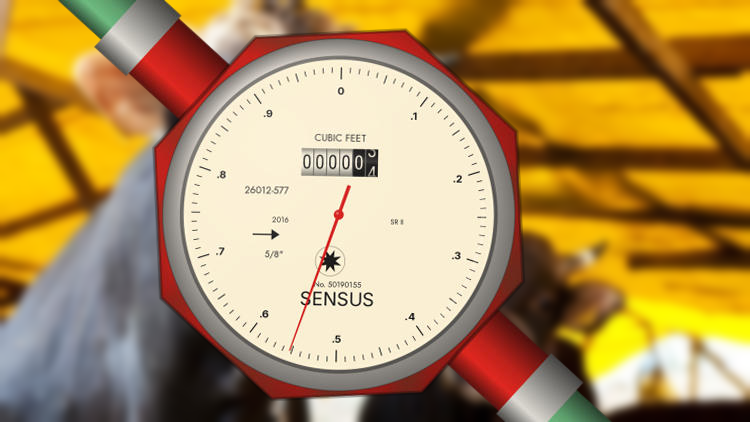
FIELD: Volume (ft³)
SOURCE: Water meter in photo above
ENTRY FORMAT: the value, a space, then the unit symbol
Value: 3.55 ft³
